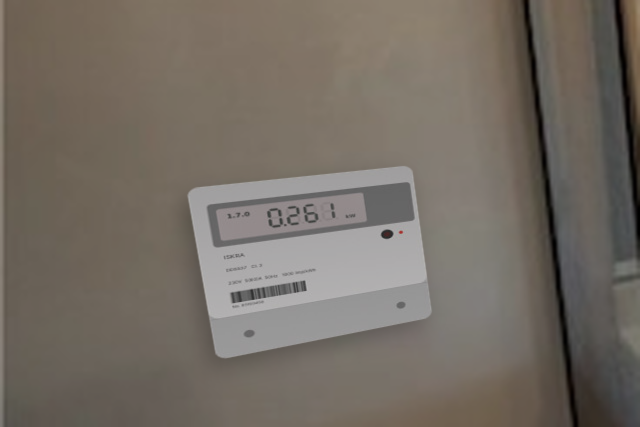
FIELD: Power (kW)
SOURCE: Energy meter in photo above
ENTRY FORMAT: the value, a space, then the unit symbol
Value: 0.261 kW
